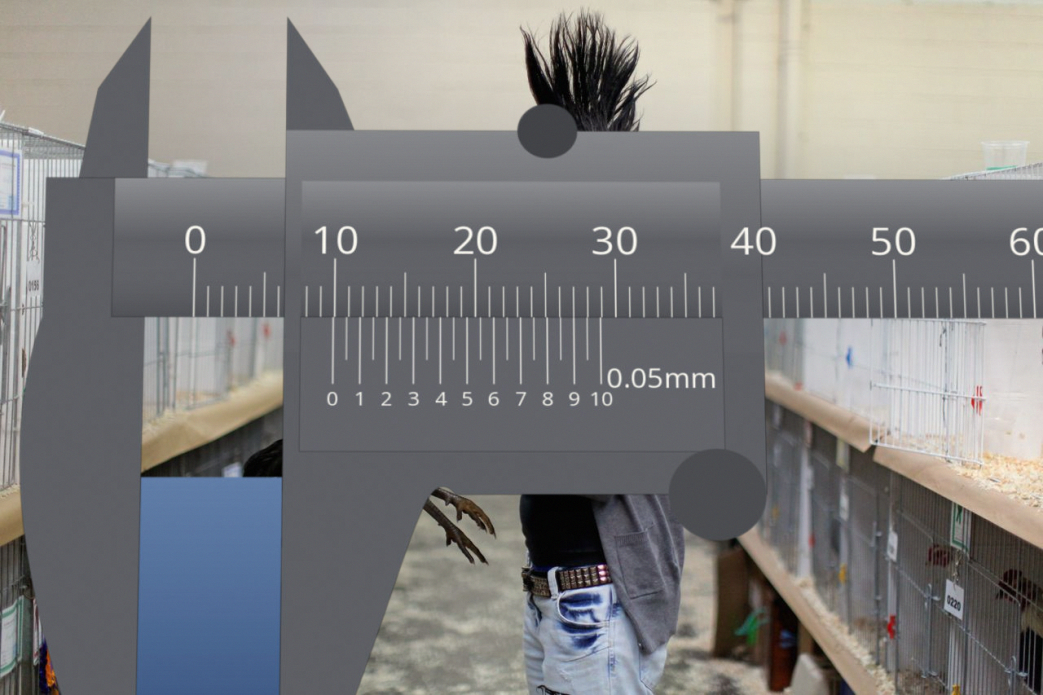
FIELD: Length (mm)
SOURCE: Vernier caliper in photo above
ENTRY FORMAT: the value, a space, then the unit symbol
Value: 9.9 mm
